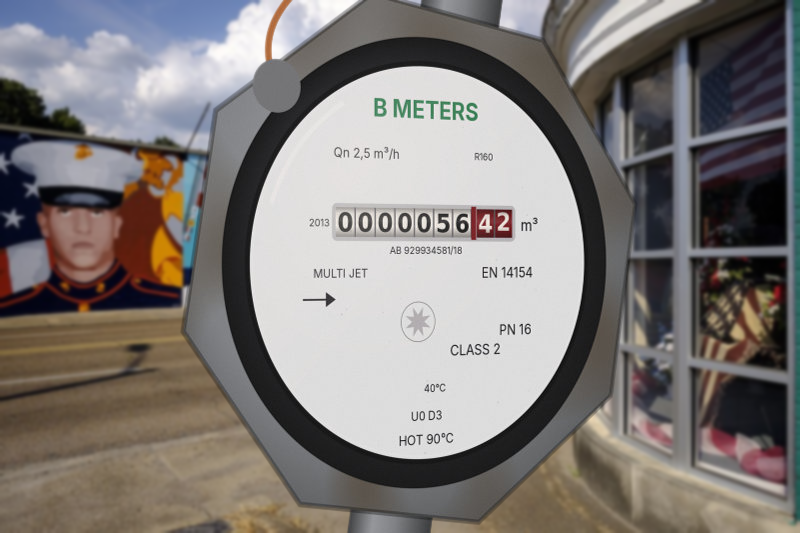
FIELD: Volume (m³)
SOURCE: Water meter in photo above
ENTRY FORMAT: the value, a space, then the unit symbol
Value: 56.42 m³
